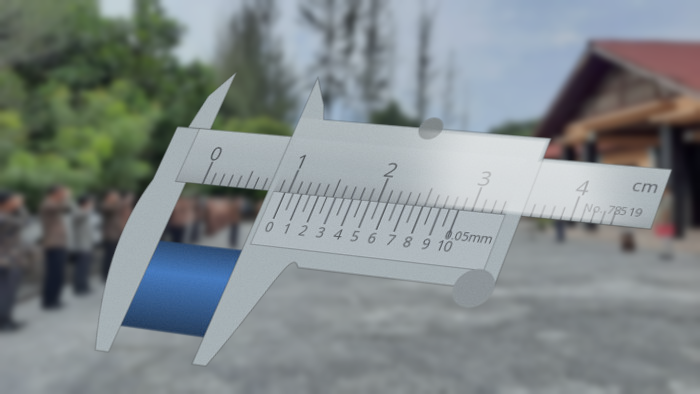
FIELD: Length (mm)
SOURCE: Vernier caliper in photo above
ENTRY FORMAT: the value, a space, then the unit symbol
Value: 9.6 mm
